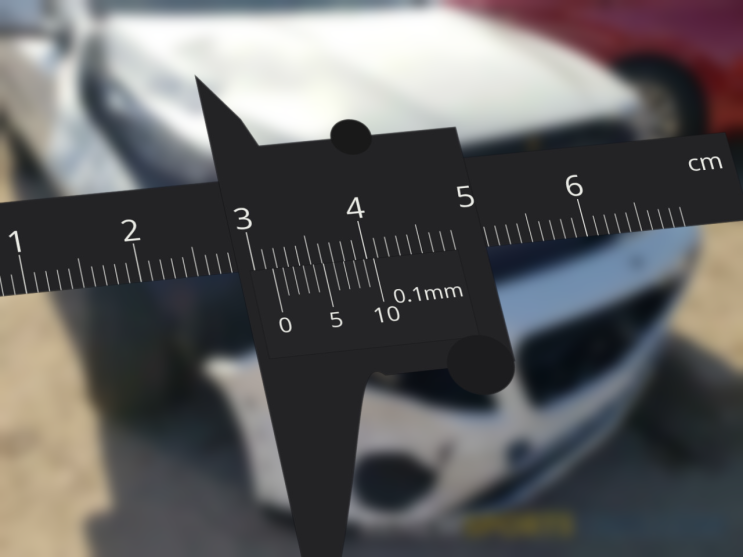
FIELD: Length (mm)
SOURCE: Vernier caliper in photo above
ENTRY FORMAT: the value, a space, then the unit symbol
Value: 31.6 mm
